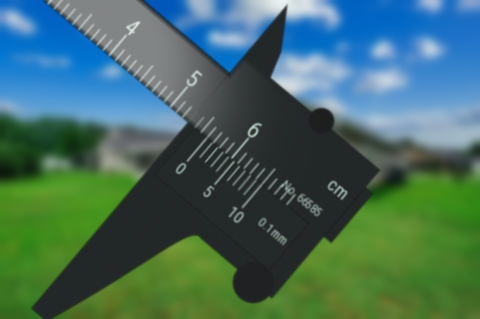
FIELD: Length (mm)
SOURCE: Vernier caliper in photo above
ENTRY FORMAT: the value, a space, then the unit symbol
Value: 56.0 mm
